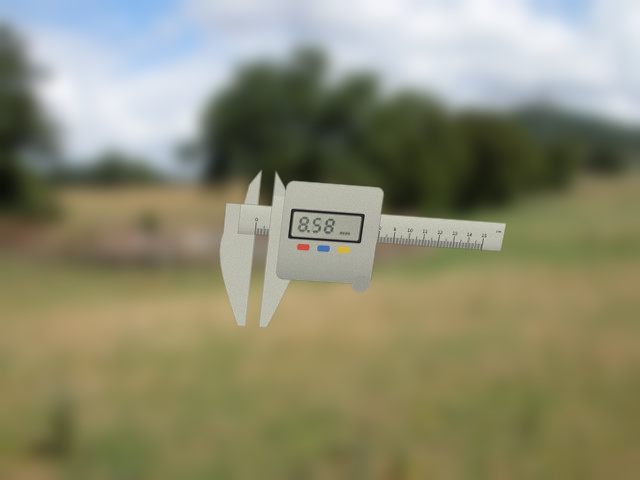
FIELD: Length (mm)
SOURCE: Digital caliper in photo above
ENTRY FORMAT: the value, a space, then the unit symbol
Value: 8.58 mm
